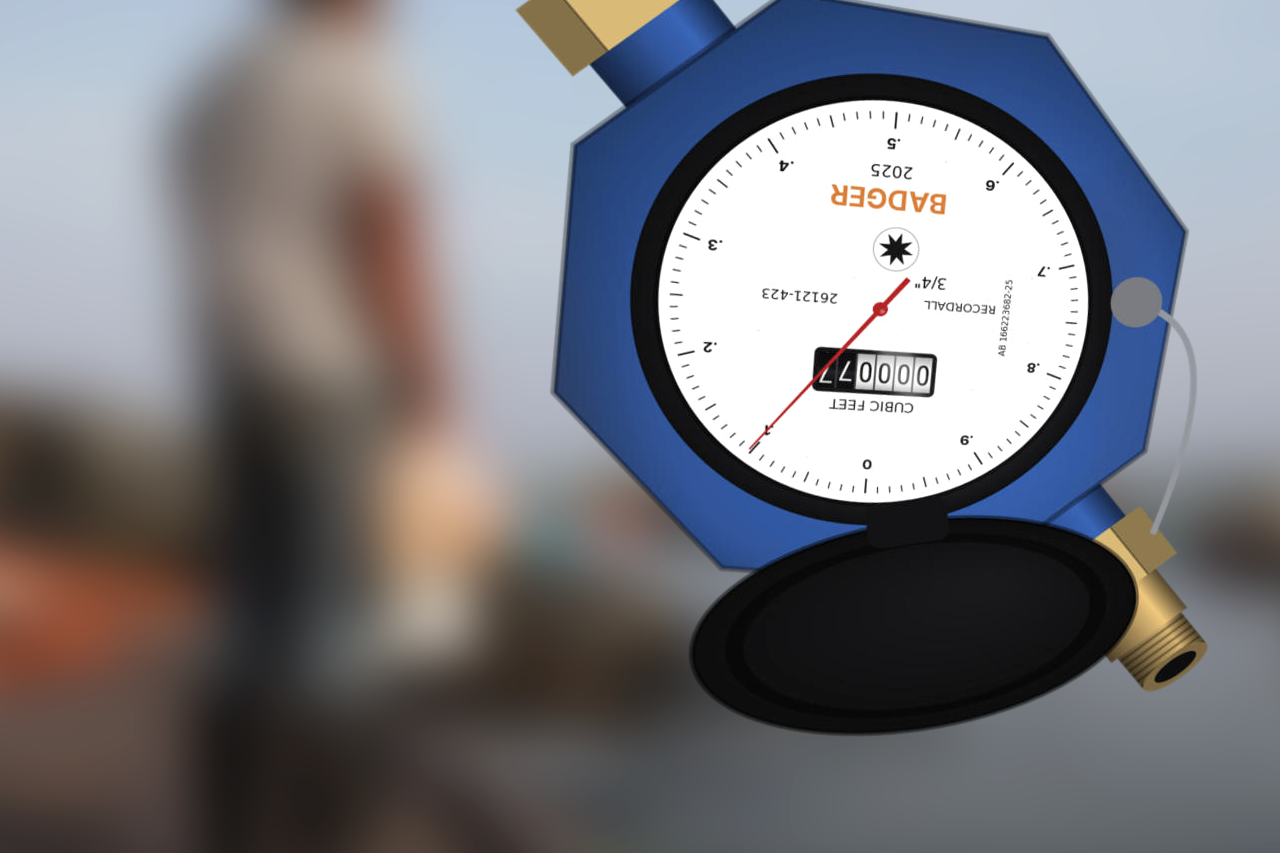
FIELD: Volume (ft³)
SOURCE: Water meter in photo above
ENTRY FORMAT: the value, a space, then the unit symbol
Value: 77.10 ft³
